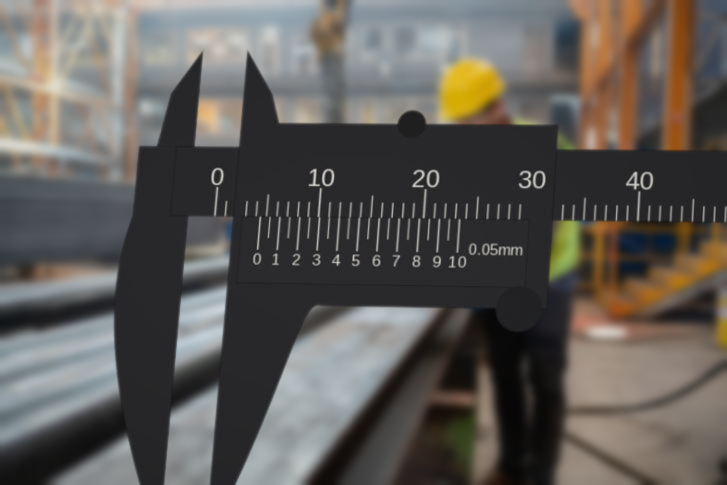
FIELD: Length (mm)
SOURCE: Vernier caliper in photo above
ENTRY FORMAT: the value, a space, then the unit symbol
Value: 4.4 mm
